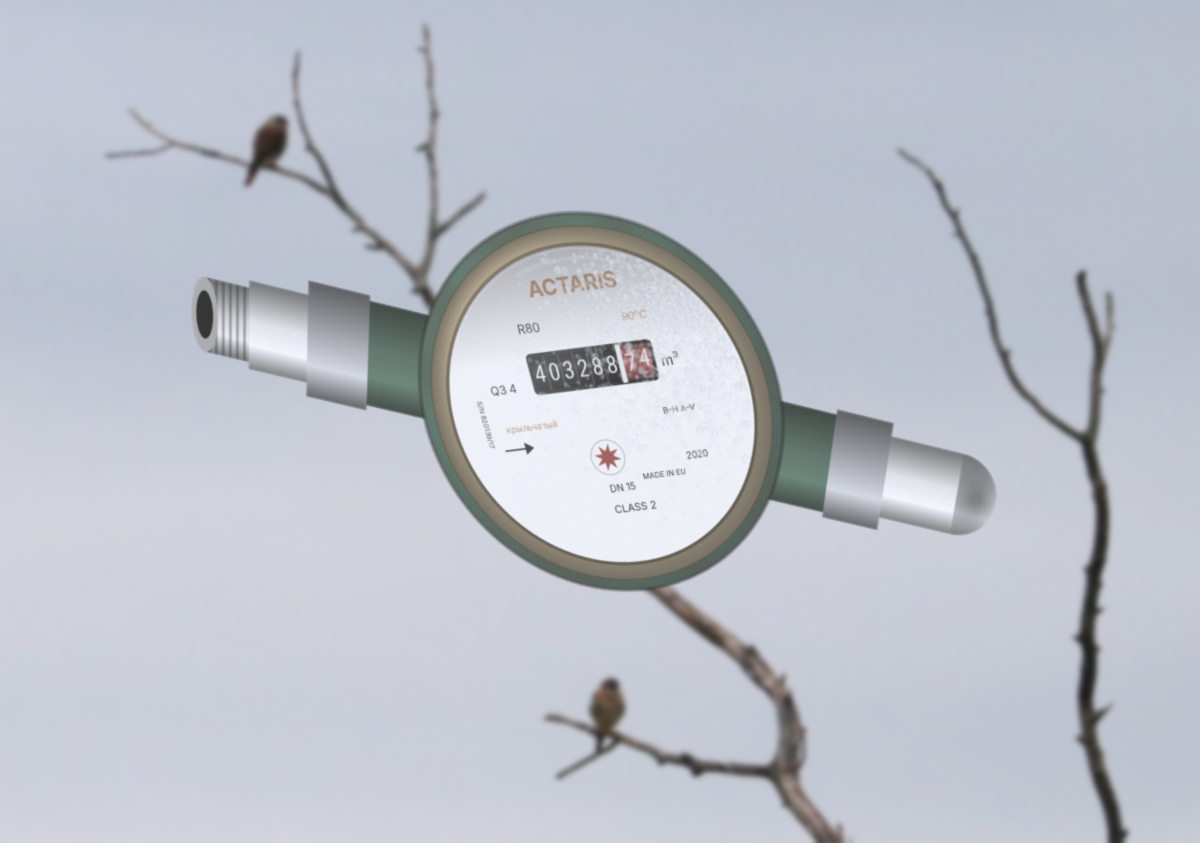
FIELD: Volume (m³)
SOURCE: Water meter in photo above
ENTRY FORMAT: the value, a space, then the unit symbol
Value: 403288.74 m³
